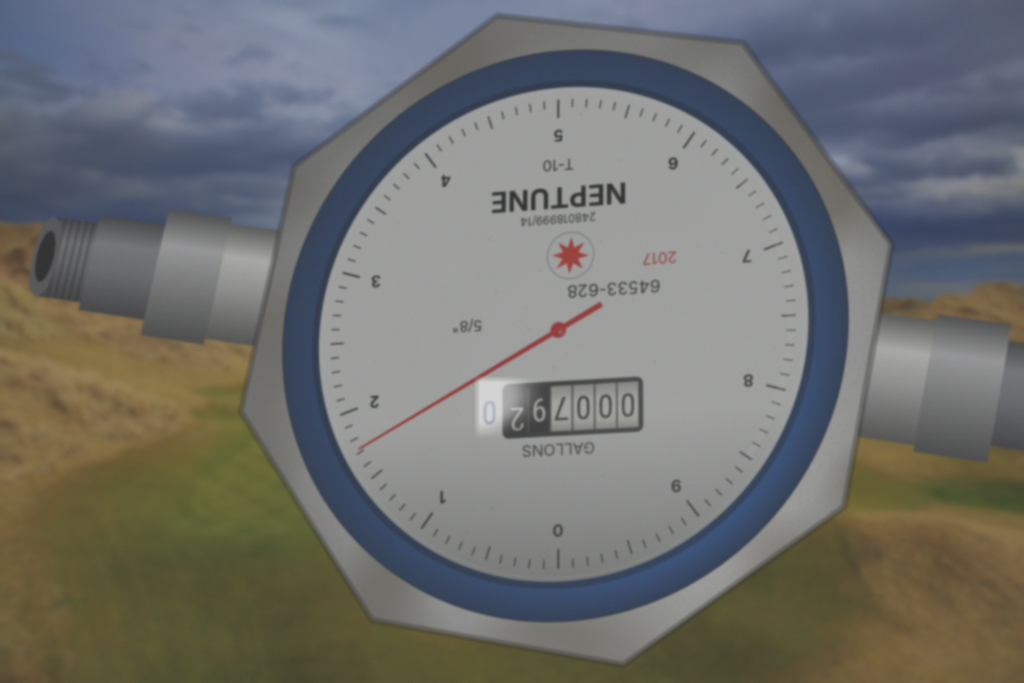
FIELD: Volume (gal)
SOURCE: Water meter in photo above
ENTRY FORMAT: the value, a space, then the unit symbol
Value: 7921.7 gal
